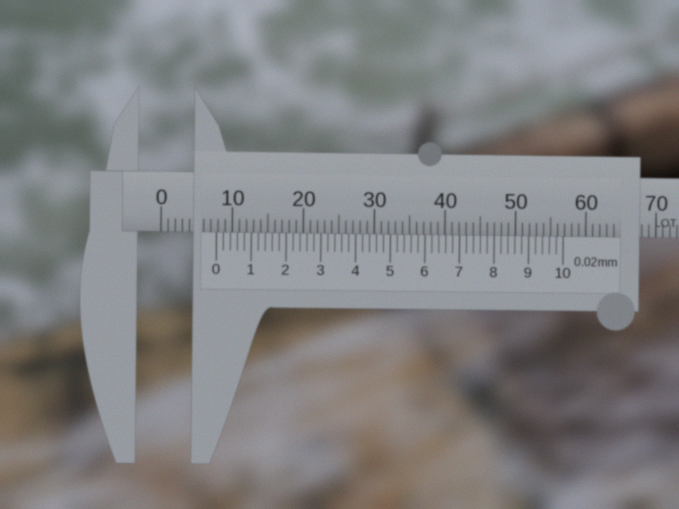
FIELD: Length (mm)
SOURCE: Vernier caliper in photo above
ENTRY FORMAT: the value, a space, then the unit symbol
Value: 7.8 mm
